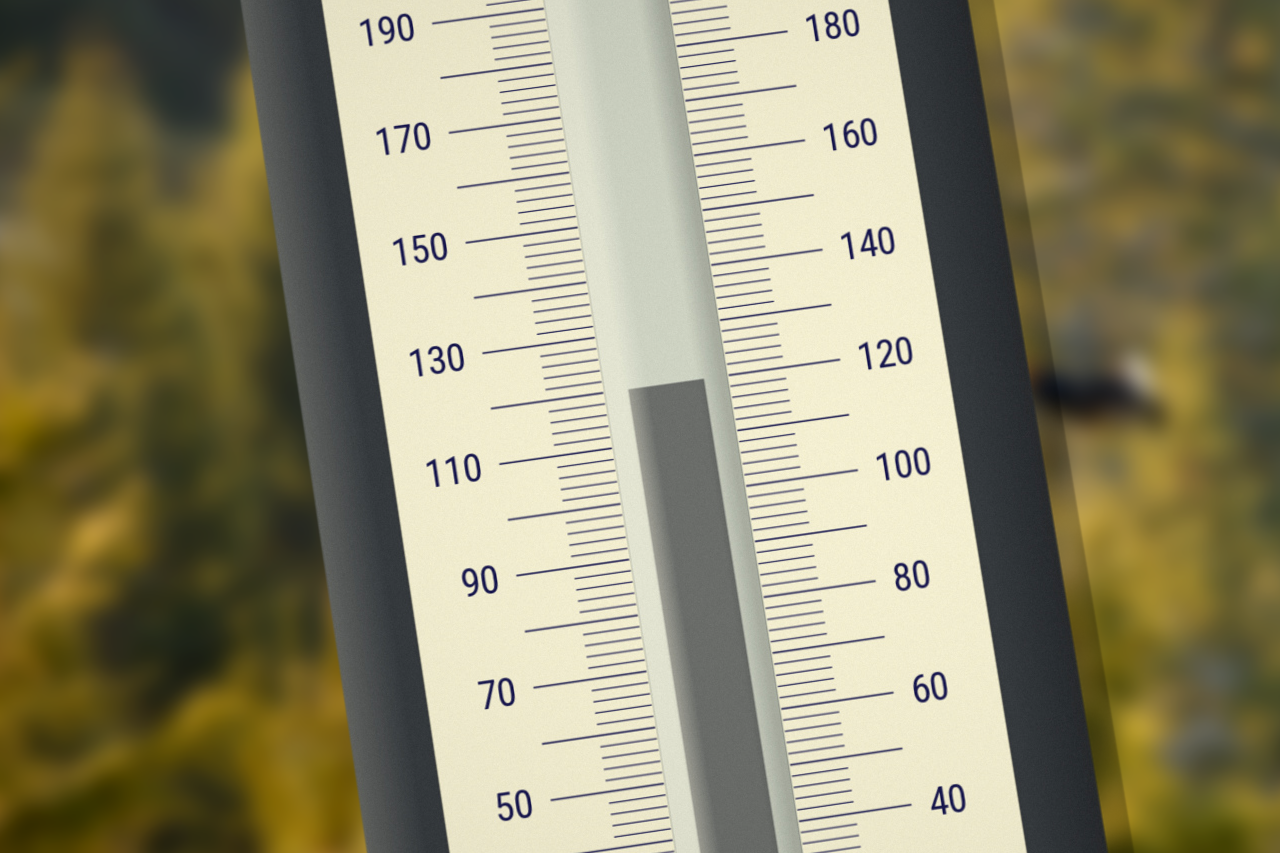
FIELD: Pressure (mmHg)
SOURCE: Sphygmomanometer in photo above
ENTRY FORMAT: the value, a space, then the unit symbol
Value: 120 mmHg
